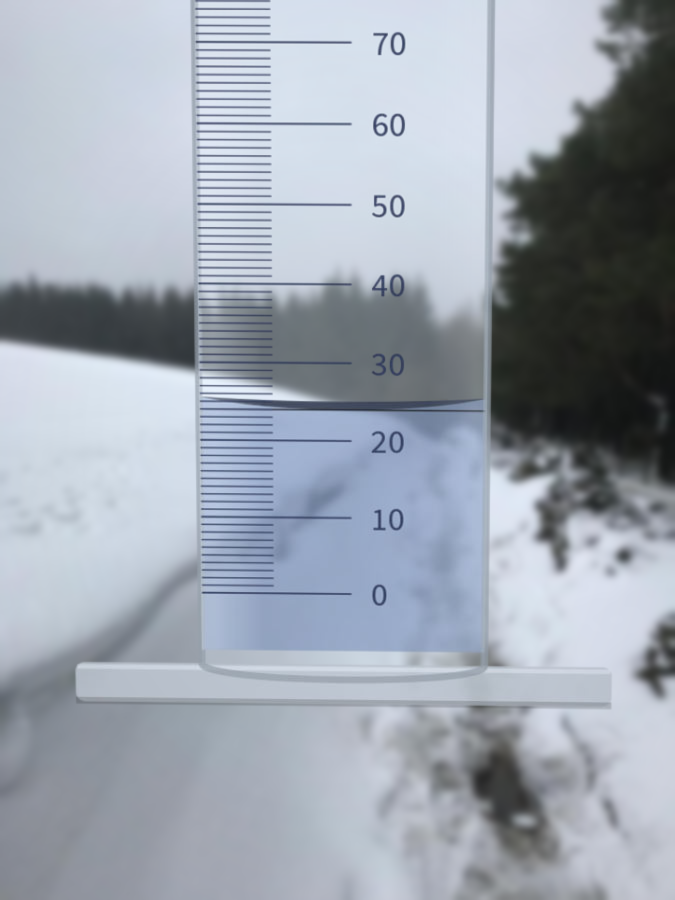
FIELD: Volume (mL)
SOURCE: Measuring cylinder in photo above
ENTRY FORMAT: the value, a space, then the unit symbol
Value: 24 mL
